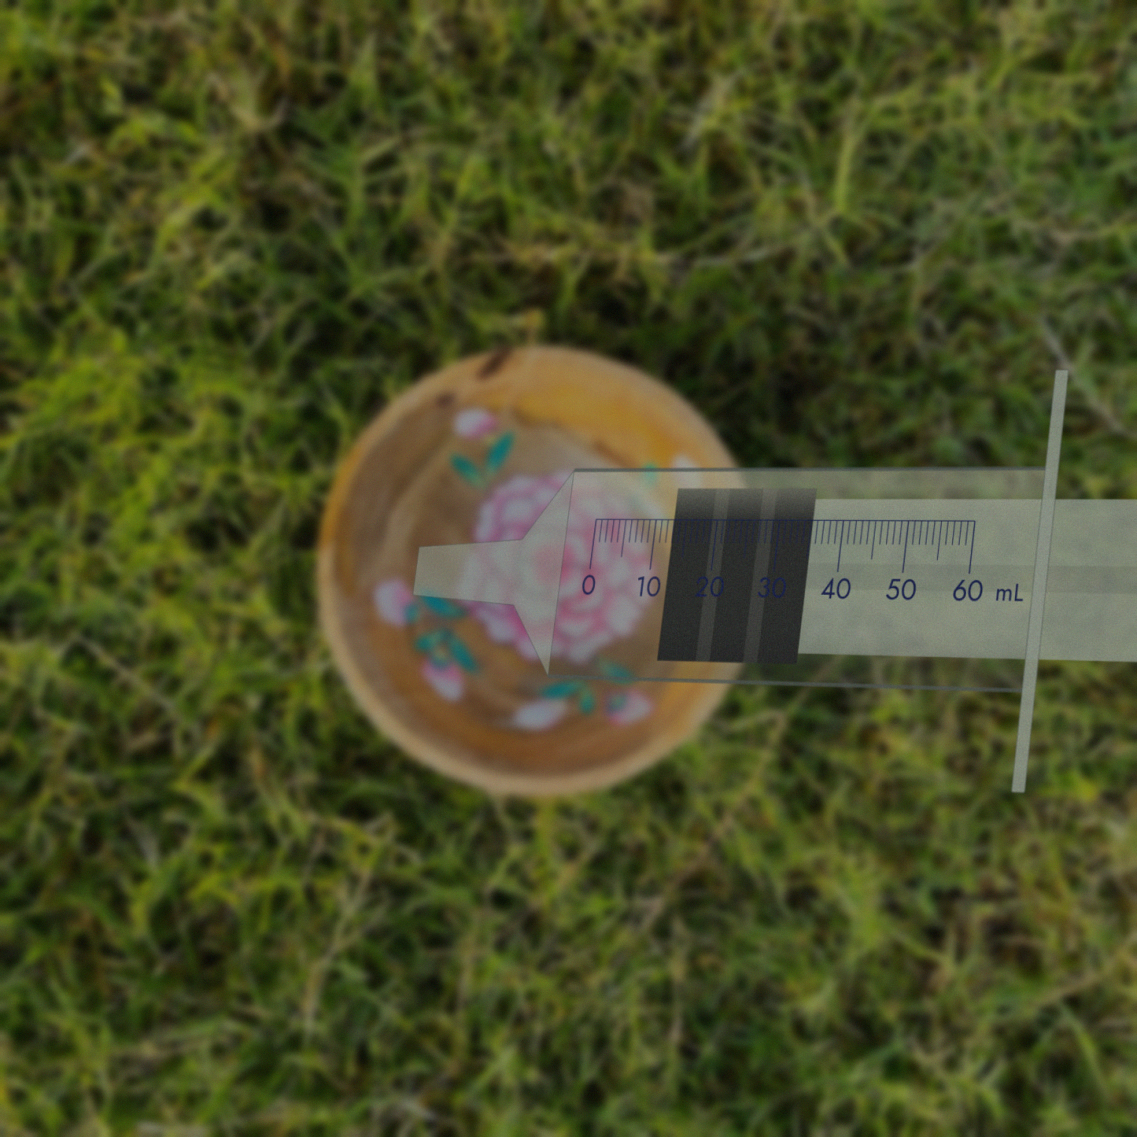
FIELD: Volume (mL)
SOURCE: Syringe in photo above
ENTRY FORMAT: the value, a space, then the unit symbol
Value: 13 mL
